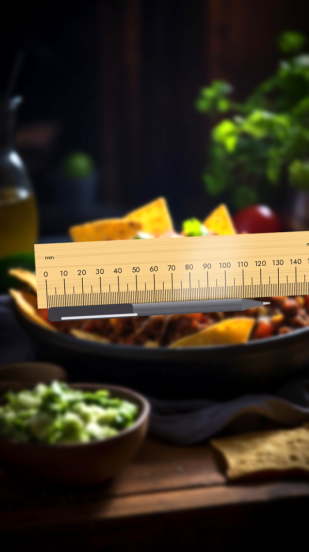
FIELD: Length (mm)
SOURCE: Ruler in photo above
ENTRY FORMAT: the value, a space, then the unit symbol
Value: 125 mm
